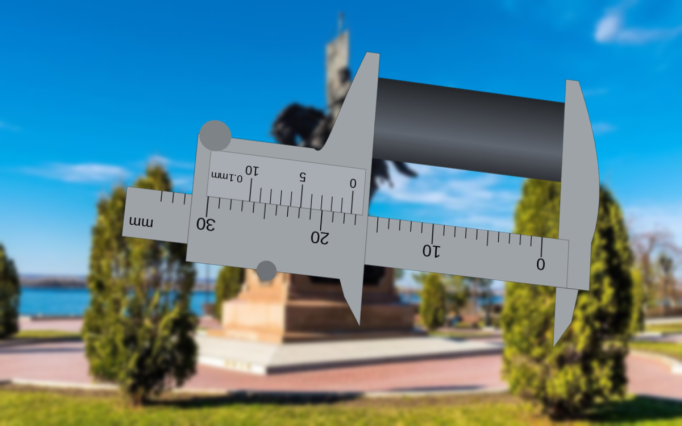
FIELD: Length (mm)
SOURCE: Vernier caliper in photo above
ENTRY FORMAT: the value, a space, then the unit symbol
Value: 17.4 mm
